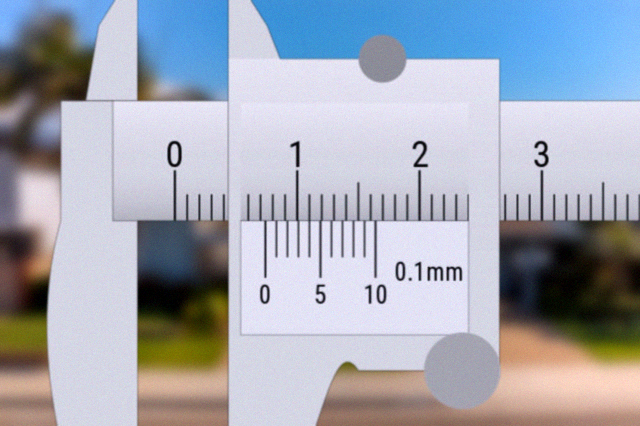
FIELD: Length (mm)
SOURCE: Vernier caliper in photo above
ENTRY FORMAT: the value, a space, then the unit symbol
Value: 7.4 mm
